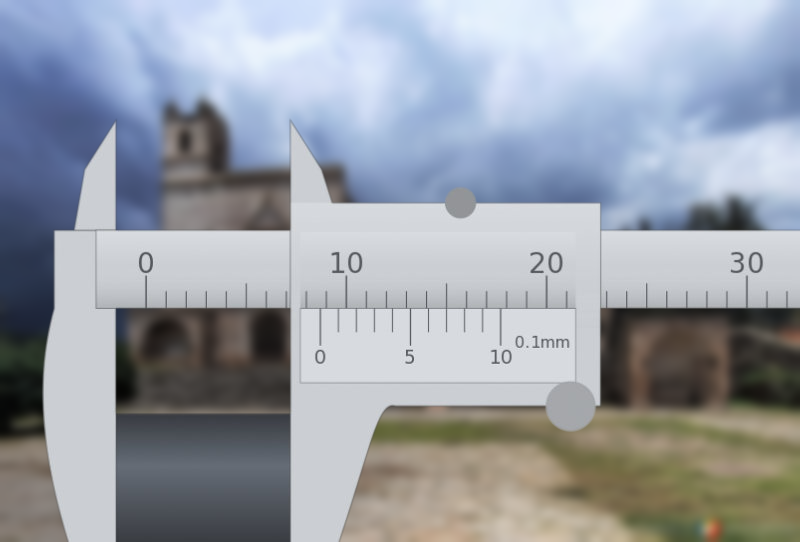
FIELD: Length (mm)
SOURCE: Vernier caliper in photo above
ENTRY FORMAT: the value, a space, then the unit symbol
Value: 8.7 mm
